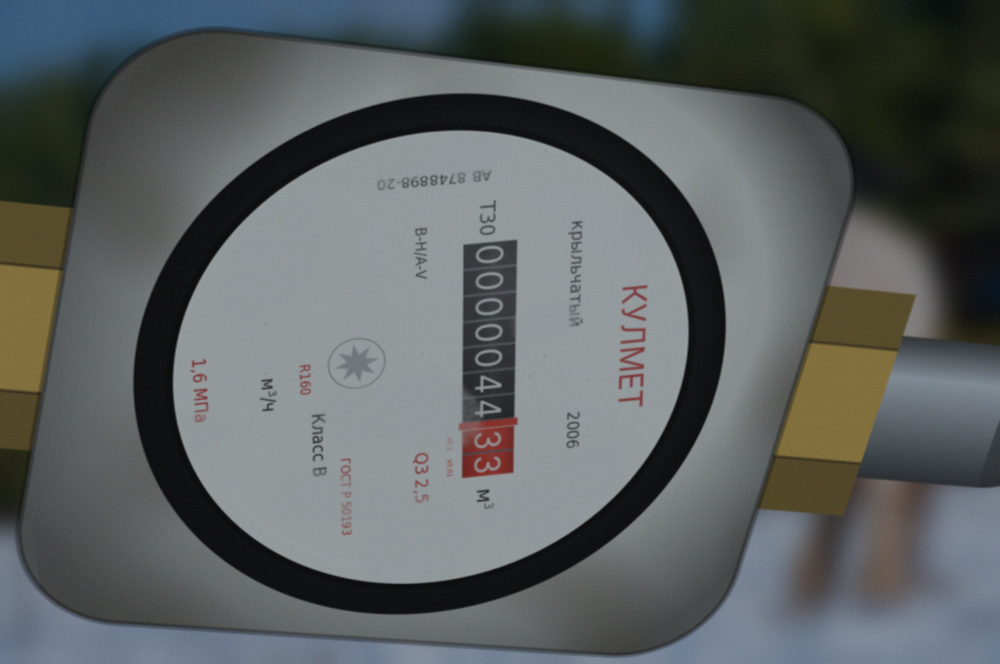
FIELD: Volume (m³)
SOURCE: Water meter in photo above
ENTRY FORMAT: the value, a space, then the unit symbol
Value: 44.33 m³
